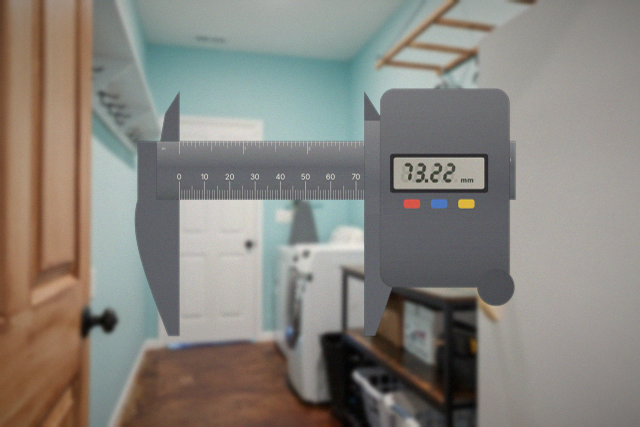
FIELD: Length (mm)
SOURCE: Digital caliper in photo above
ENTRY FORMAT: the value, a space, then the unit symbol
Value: 73.22 mm
